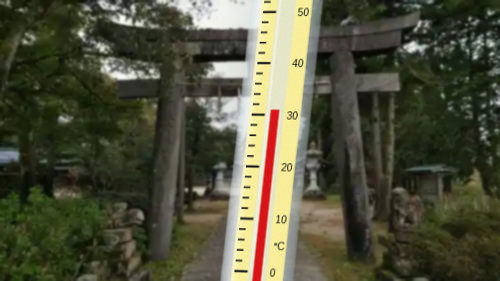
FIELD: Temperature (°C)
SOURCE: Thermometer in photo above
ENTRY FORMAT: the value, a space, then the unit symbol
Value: 31 °C
